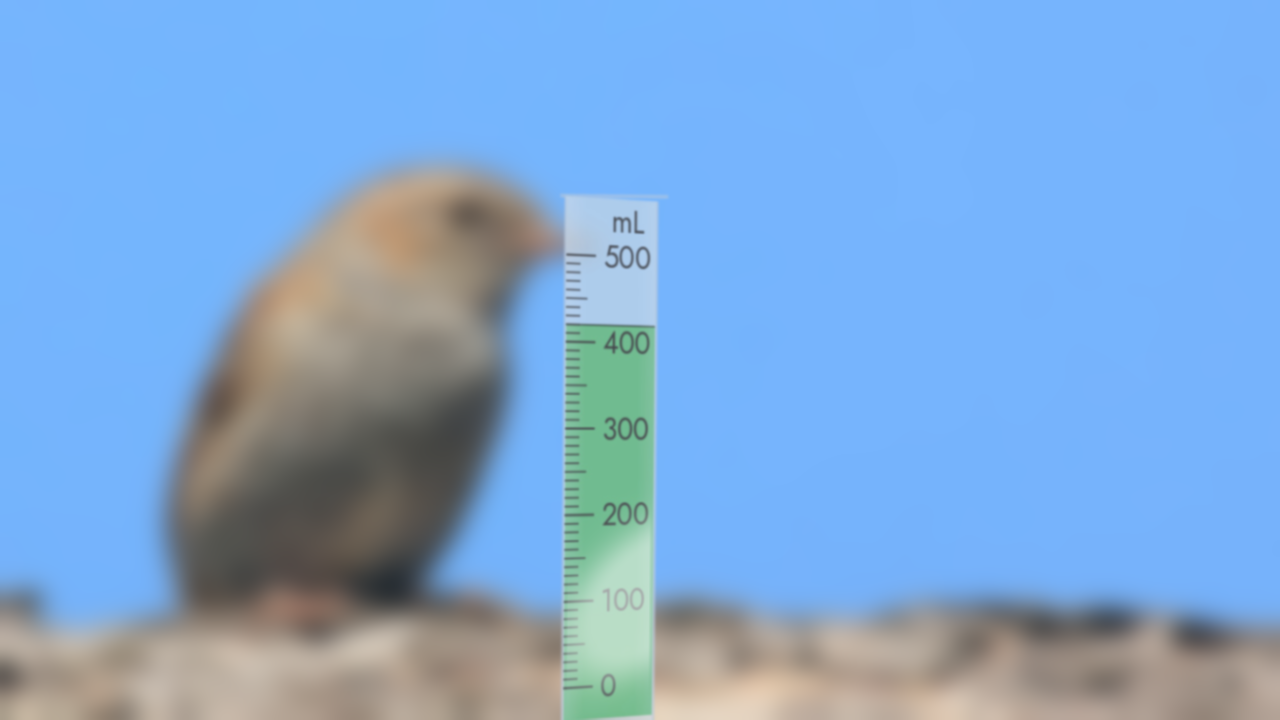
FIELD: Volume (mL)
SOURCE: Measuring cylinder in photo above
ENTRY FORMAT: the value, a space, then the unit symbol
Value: 420 mL
